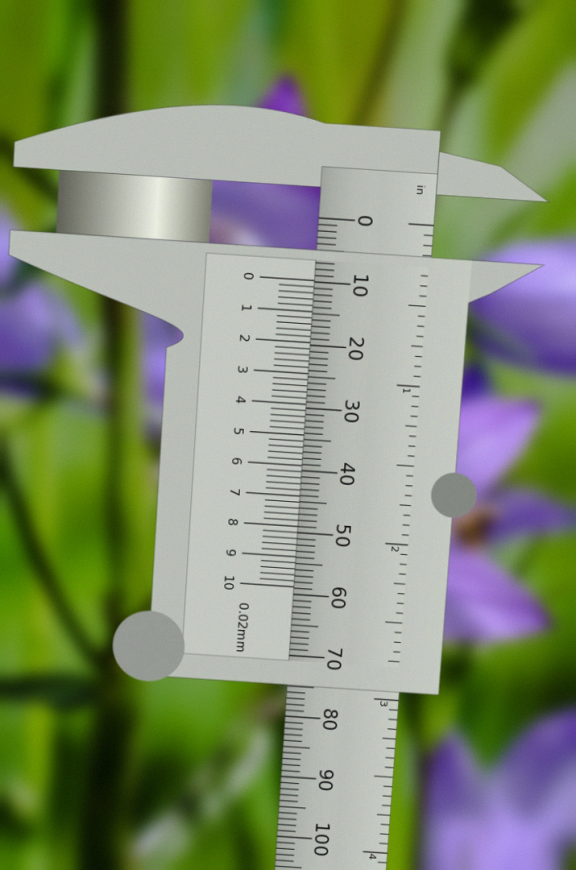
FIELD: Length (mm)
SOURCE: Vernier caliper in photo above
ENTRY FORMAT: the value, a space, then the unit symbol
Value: 9.8 mm
